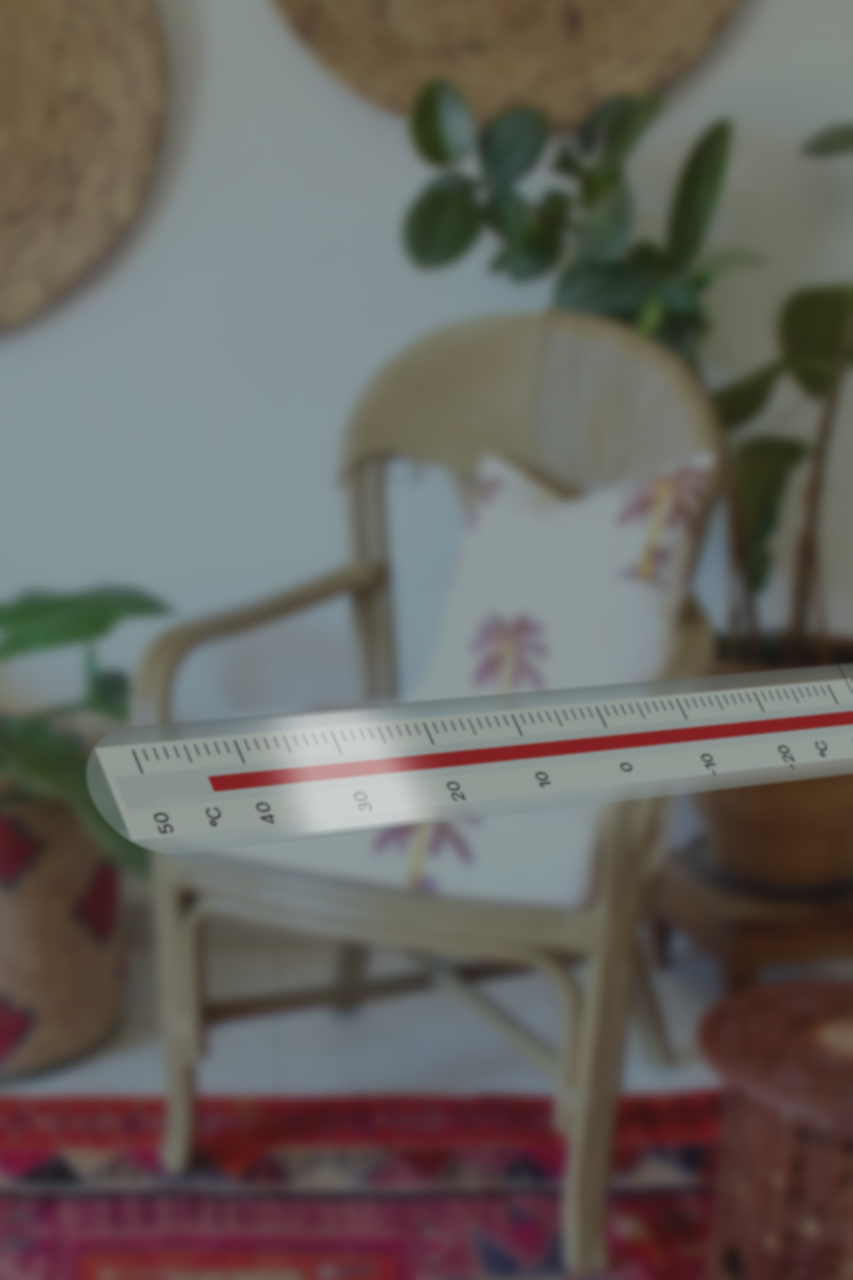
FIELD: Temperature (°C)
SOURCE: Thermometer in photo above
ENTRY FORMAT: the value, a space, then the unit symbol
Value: 44 °C
